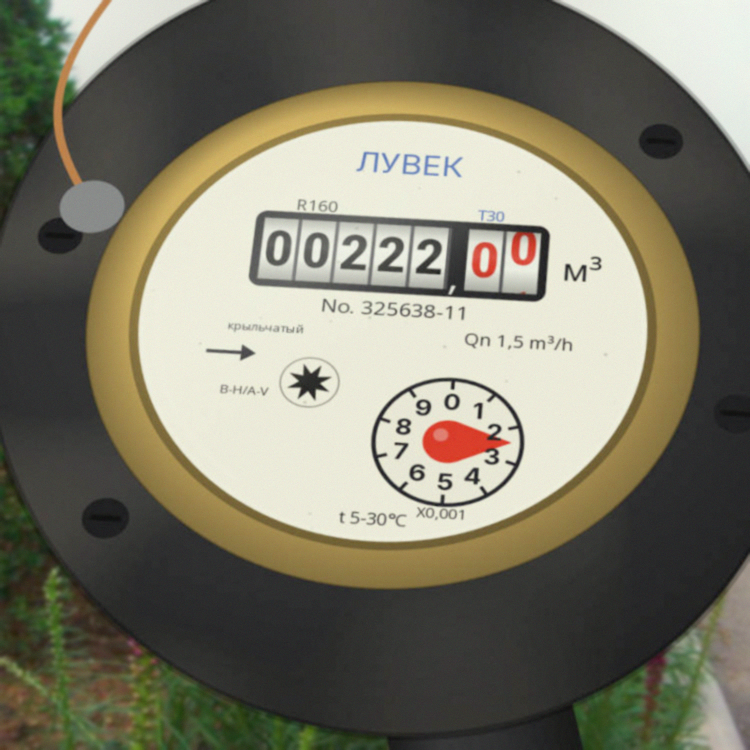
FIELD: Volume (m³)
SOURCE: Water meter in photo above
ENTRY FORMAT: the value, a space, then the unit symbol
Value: 222.002 m³
